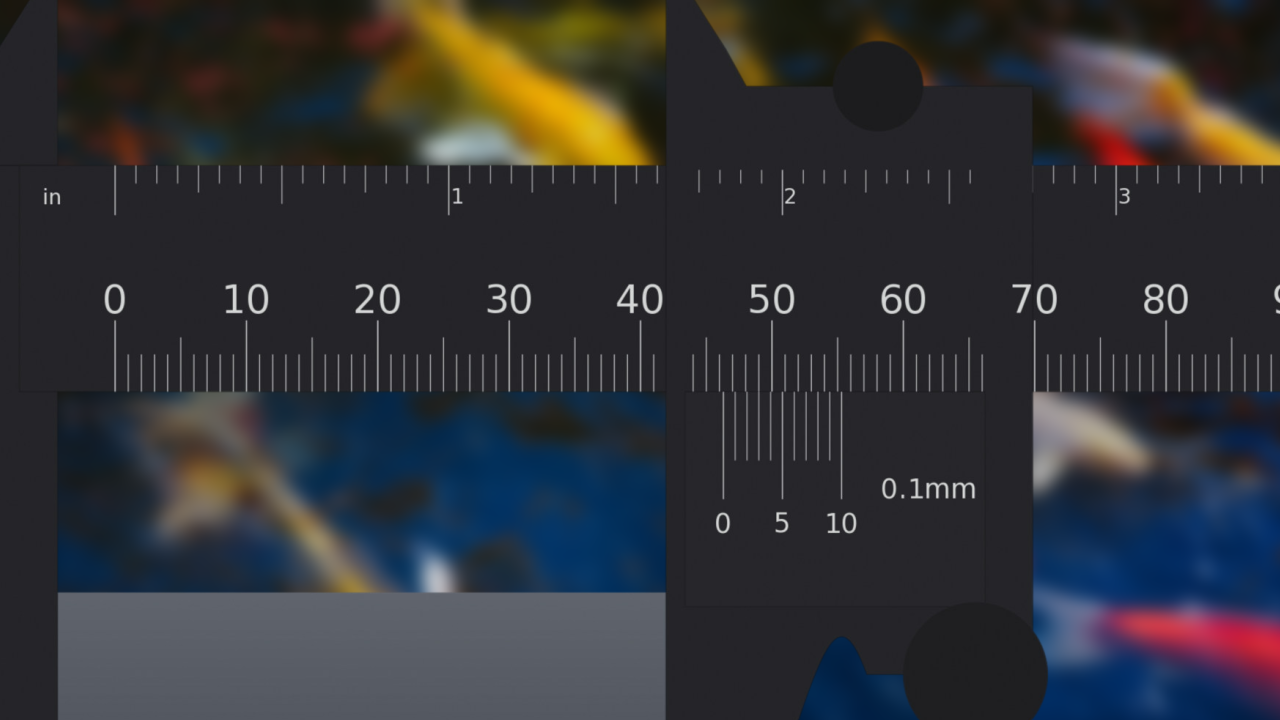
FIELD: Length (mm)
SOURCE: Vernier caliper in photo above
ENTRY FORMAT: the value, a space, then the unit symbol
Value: 46.3 mm
